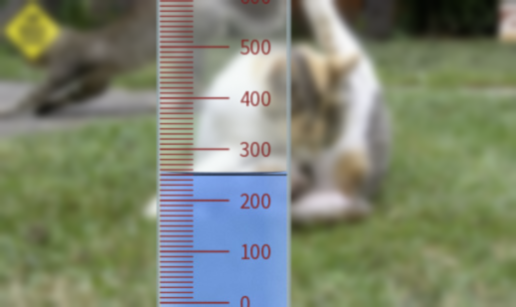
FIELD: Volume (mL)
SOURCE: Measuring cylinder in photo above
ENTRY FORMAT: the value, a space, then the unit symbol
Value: 250 mL
